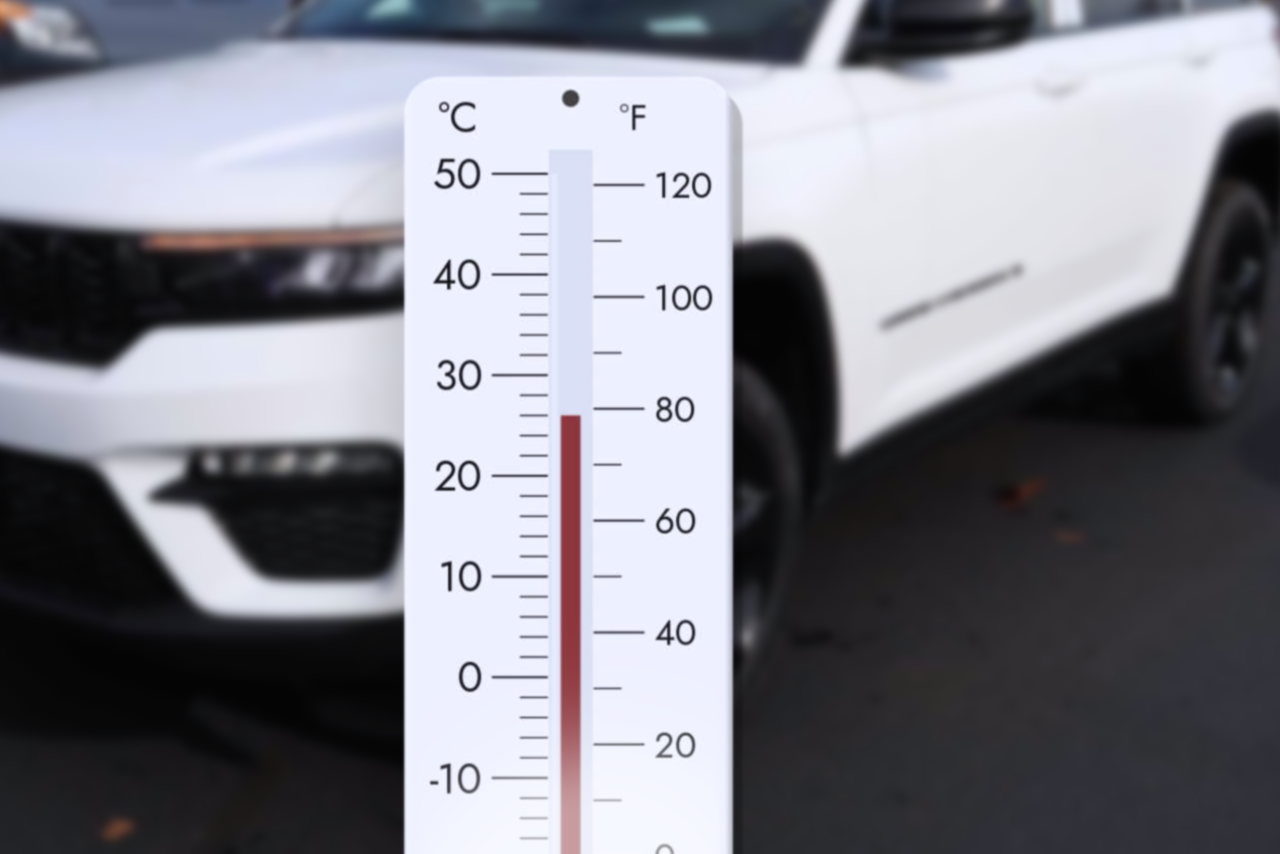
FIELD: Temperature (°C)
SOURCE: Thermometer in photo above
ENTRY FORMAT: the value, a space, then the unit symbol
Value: 26 °C
